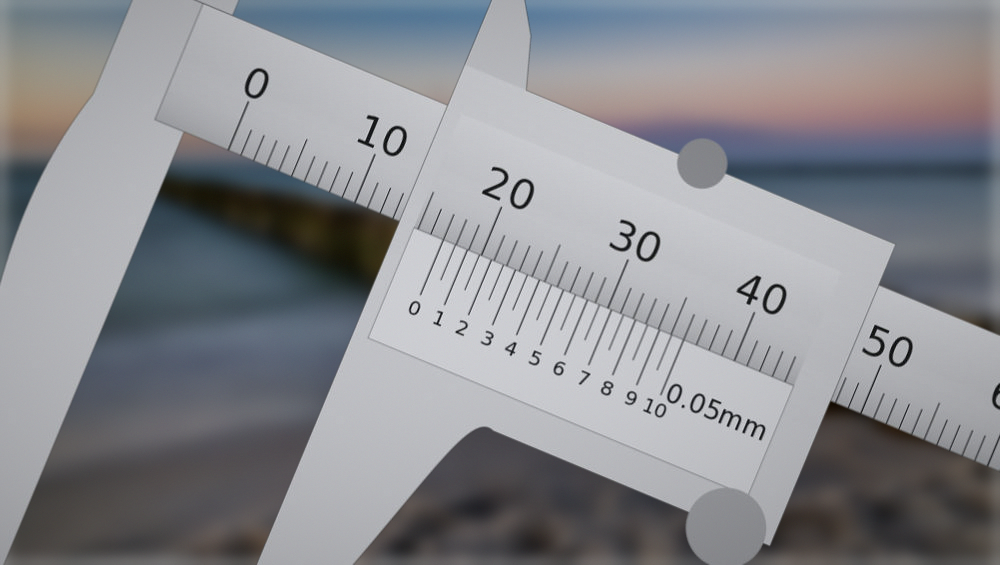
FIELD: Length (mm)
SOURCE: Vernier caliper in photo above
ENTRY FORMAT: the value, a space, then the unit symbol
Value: 17.0 mm
